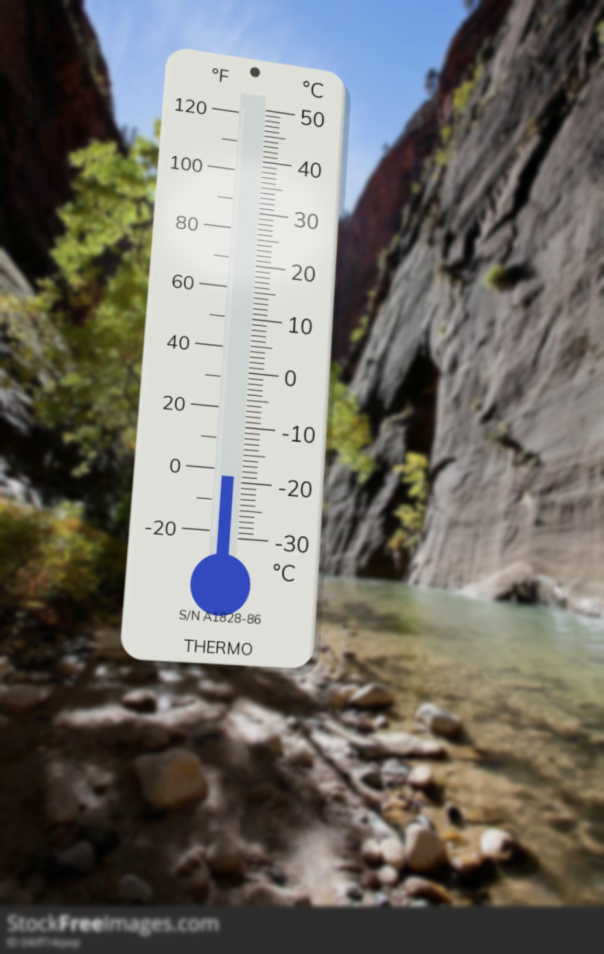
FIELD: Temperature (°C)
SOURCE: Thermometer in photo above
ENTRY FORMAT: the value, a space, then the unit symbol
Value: -19 °C
